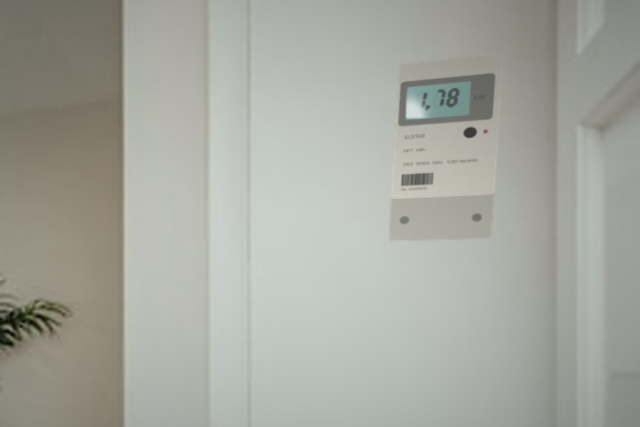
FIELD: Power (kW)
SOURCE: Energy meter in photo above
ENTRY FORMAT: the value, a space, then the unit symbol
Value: 1.78 kW
